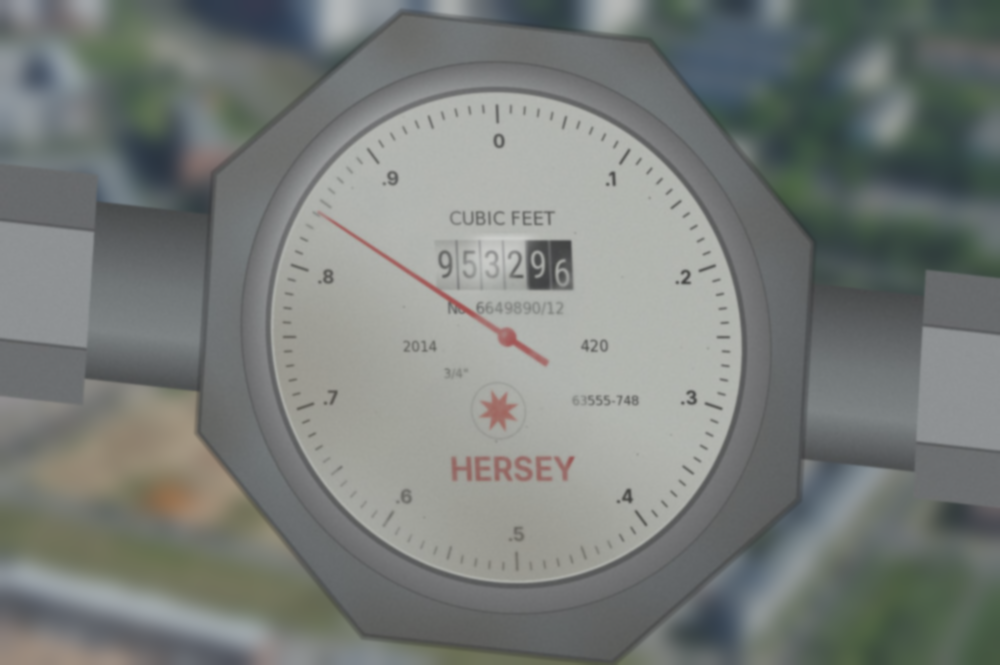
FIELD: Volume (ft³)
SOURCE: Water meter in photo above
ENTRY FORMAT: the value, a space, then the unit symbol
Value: 953295.84 ft³
